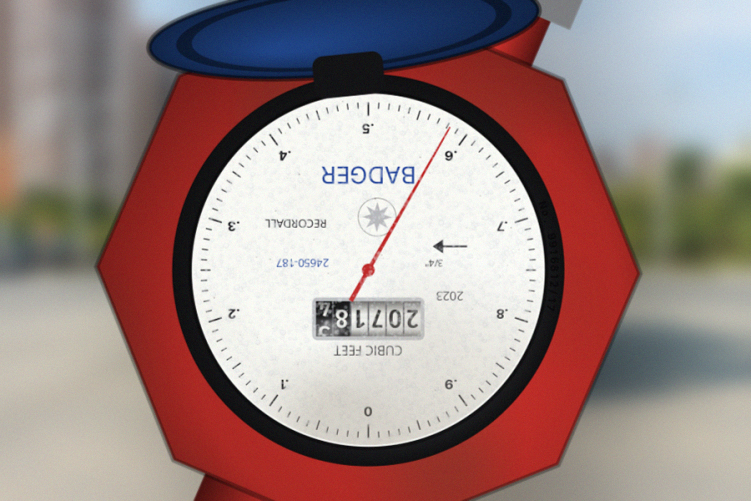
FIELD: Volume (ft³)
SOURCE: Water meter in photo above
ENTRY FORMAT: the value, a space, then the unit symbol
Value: 207183.58 ft³
